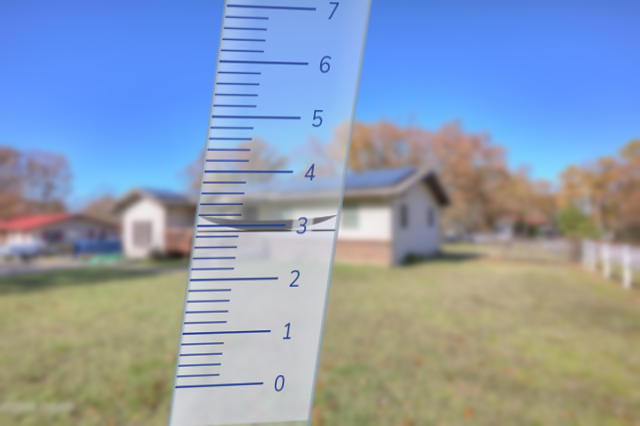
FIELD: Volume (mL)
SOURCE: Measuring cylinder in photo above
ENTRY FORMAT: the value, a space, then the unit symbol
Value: 2.9 mL
